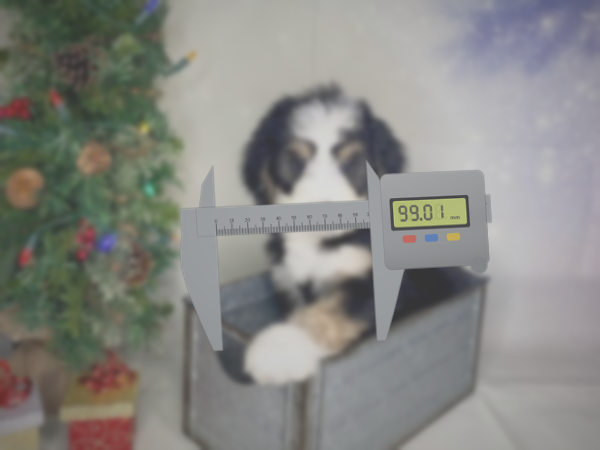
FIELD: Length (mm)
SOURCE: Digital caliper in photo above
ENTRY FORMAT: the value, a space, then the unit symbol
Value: 99.01 mm
